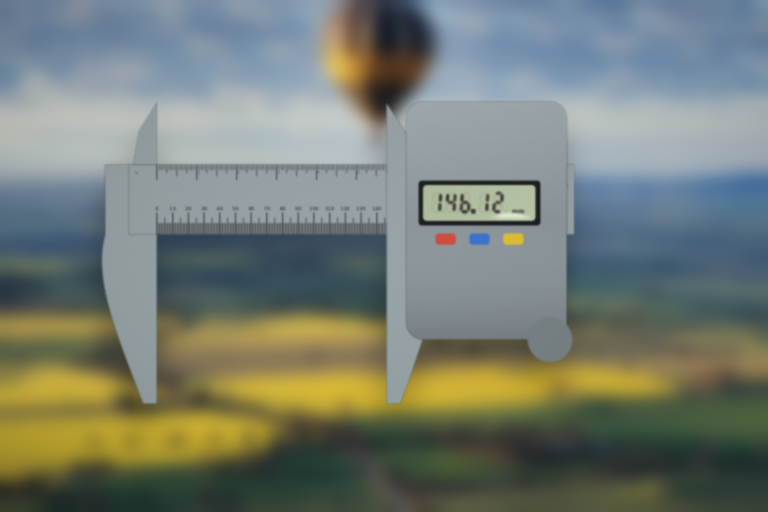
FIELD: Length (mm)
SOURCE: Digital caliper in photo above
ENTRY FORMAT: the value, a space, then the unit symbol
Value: 146.12 mm
